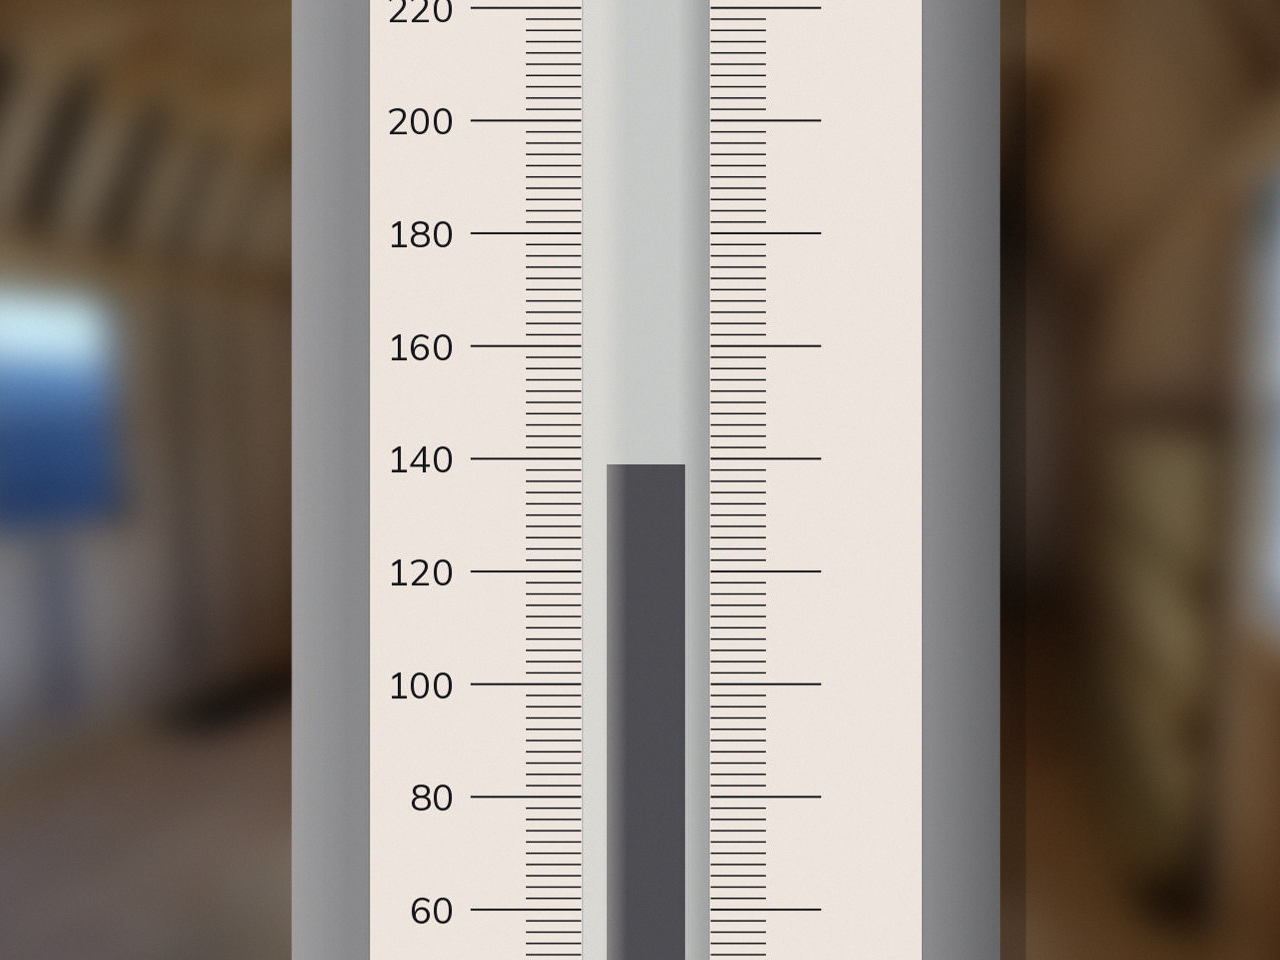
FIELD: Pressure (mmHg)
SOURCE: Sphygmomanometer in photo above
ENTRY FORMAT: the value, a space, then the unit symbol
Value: 139 mmHg
